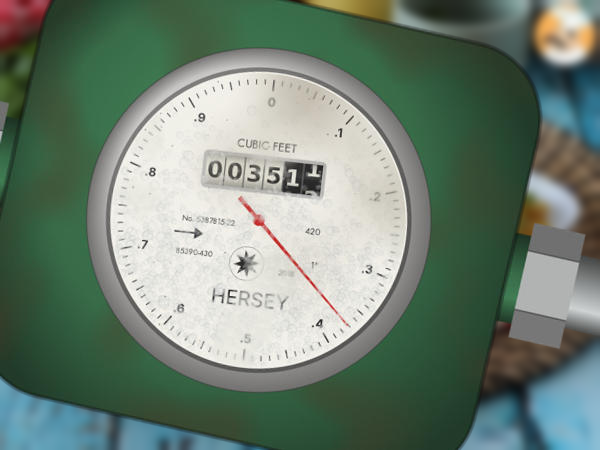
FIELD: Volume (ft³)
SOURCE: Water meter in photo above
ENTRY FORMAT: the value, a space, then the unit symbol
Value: 3511.37 ft³
